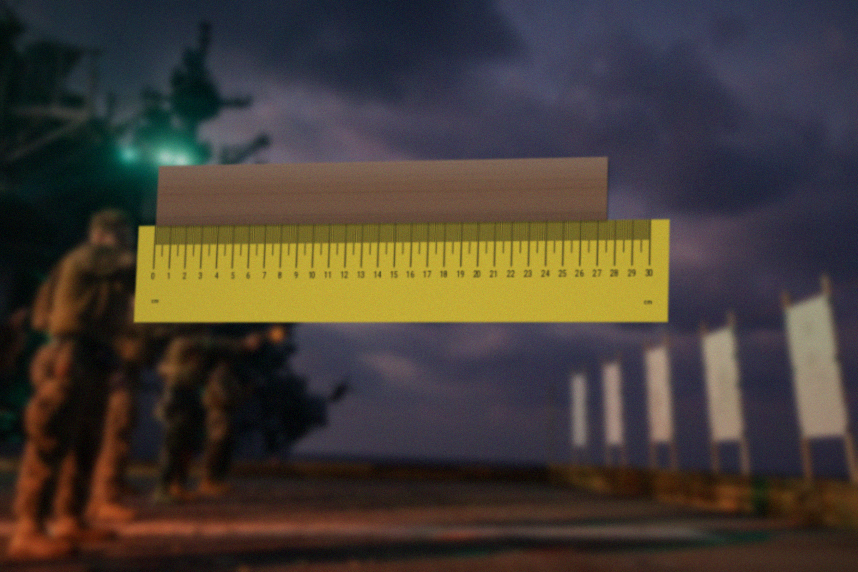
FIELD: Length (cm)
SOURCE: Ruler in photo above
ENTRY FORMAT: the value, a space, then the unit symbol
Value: 27.5 cm
